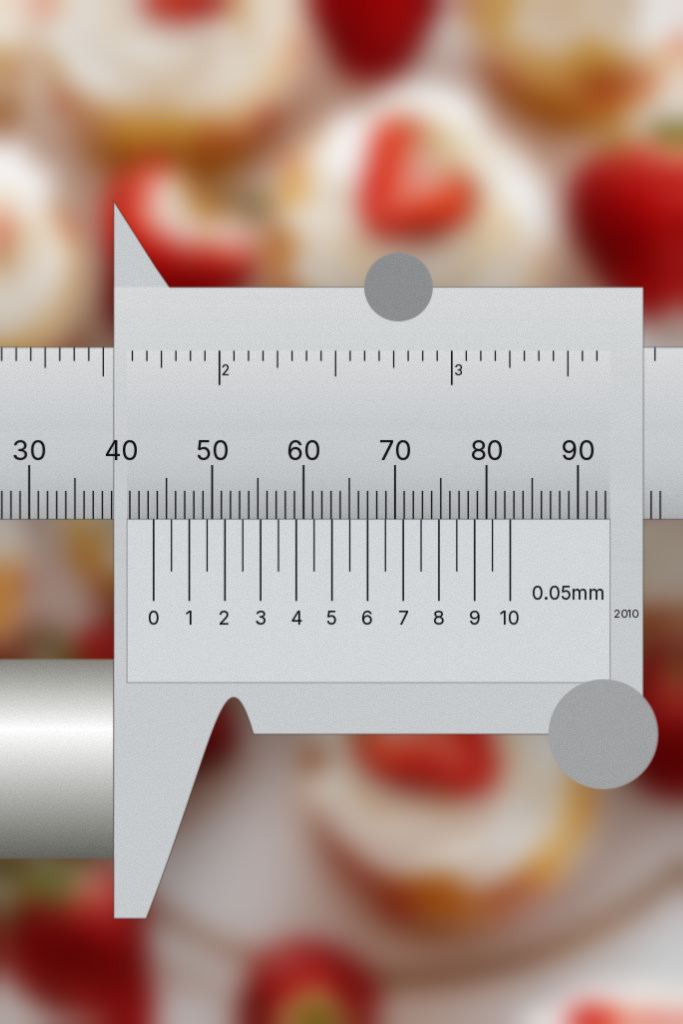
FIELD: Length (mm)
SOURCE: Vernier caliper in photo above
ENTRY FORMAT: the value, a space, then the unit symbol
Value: 43.6 mm
